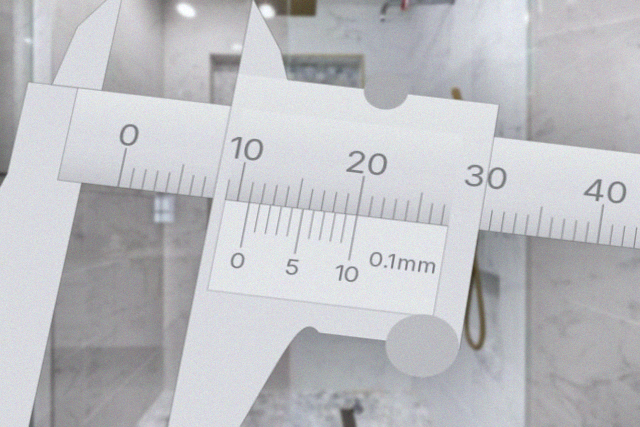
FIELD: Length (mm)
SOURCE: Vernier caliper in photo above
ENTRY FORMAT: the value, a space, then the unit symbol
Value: 11.0 mm
